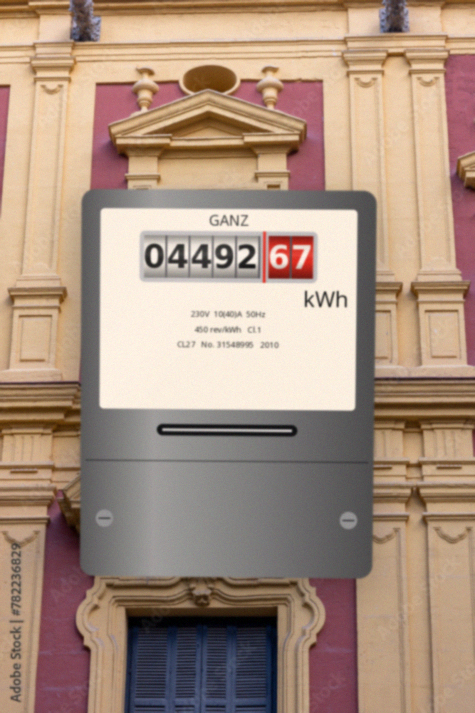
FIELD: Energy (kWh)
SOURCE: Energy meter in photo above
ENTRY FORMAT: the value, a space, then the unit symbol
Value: 4492.67 kWh
